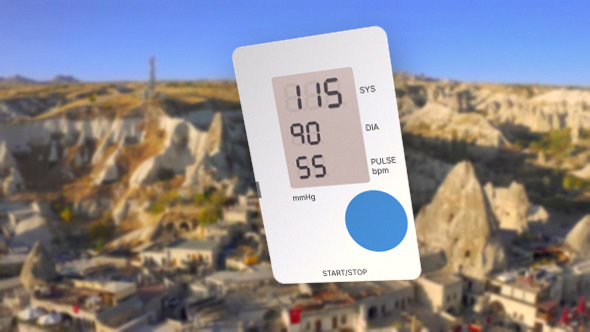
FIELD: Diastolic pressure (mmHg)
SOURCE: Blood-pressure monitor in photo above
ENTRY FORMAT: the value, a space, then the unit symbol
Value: 90 mmHg
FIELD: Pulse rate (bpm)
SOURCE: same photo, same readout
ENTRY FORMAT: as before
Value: 55 bpm
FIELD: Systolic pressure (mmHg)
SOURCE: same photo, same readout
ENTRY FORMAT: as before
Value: 115 mmHg
